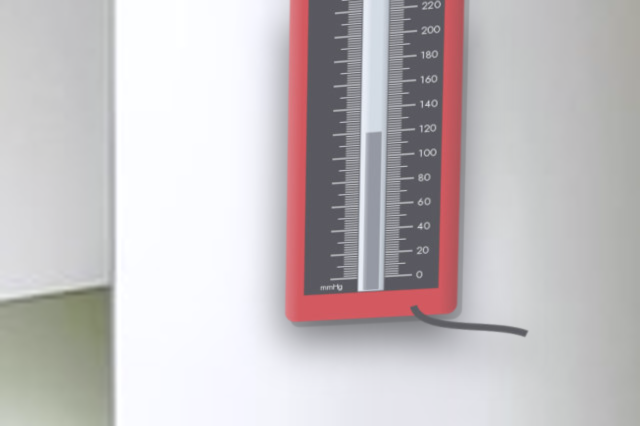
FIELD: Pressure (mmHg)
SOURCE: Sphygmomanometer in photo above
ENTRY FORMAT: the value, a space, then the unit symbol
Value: 120 mmHg
